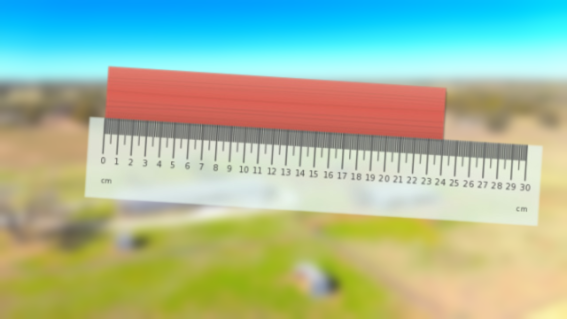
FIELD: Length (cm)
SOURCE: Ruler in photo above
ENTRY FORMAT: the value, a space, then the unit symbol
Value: 24 cm
